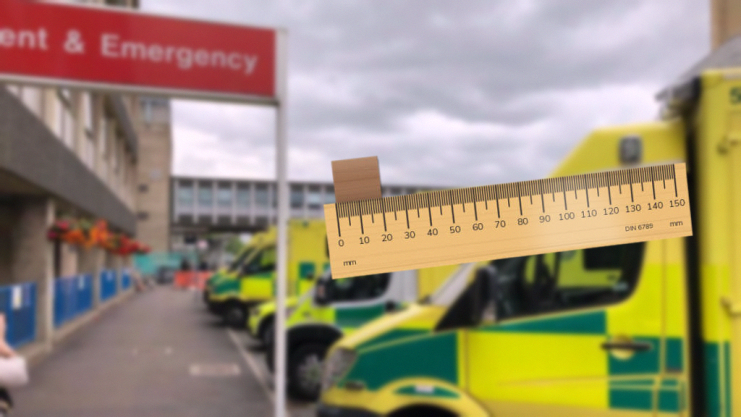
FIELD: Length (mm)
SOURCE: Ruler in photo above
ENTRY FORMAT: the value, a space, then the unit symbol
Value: 20 mm
